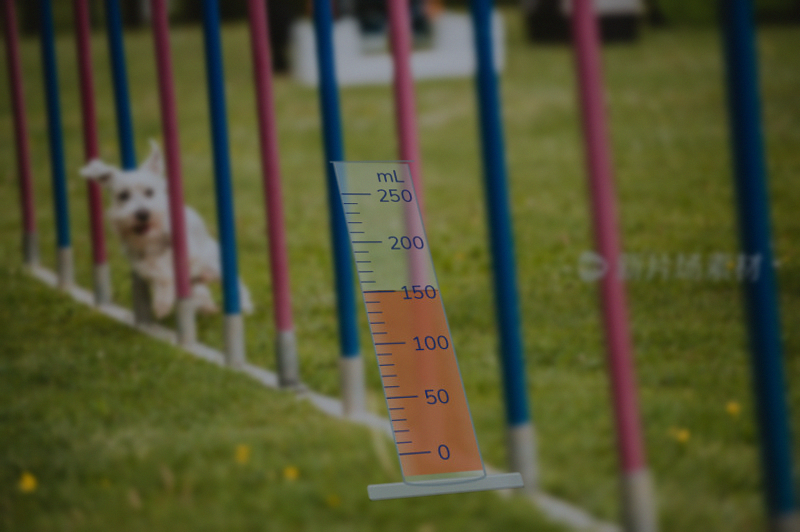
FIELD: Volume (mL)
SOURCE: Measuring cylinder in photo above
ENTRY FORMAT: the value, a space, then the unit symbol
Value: 150 mL
